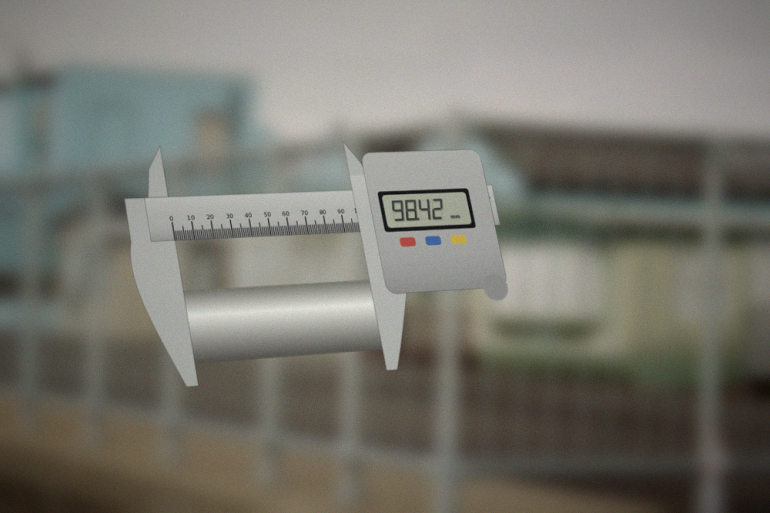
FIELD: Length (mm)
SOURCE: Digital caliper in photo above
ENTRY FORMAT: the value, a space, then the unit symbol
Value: 98.42 mm
